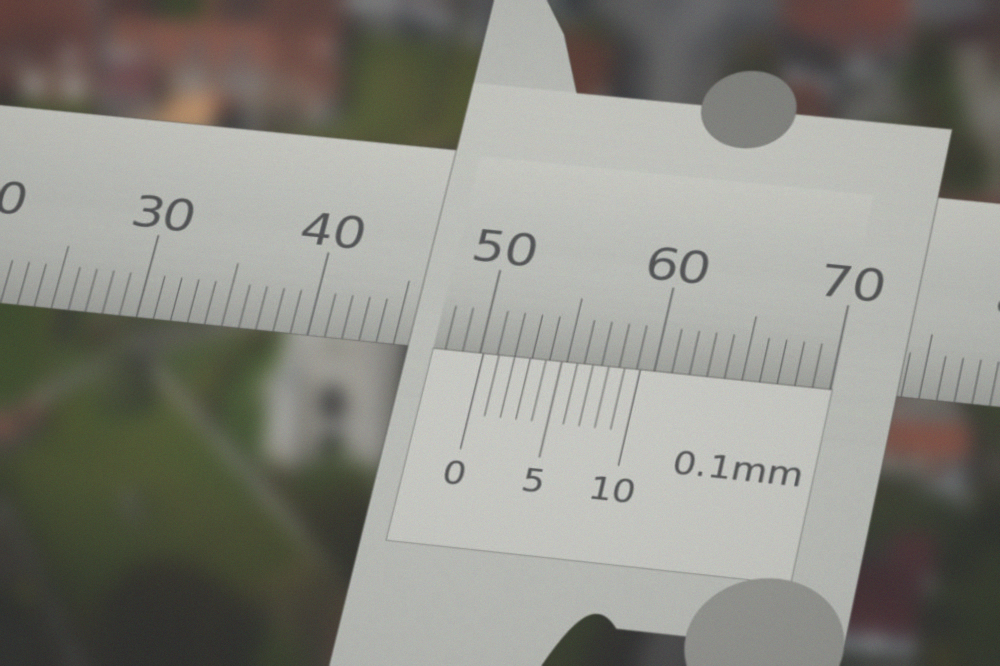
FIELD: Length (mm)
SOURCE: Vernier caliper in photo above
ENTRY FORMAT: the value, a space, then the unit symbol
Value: 50.2 mm
